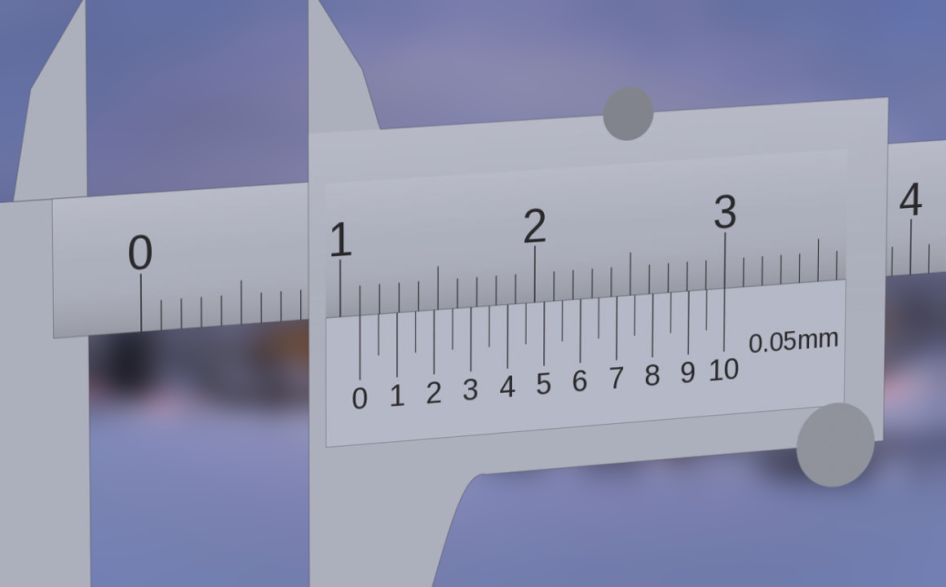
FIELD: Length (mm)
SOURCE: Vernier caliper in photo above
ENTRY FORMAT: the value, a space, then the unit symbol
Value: 11.0 mm
